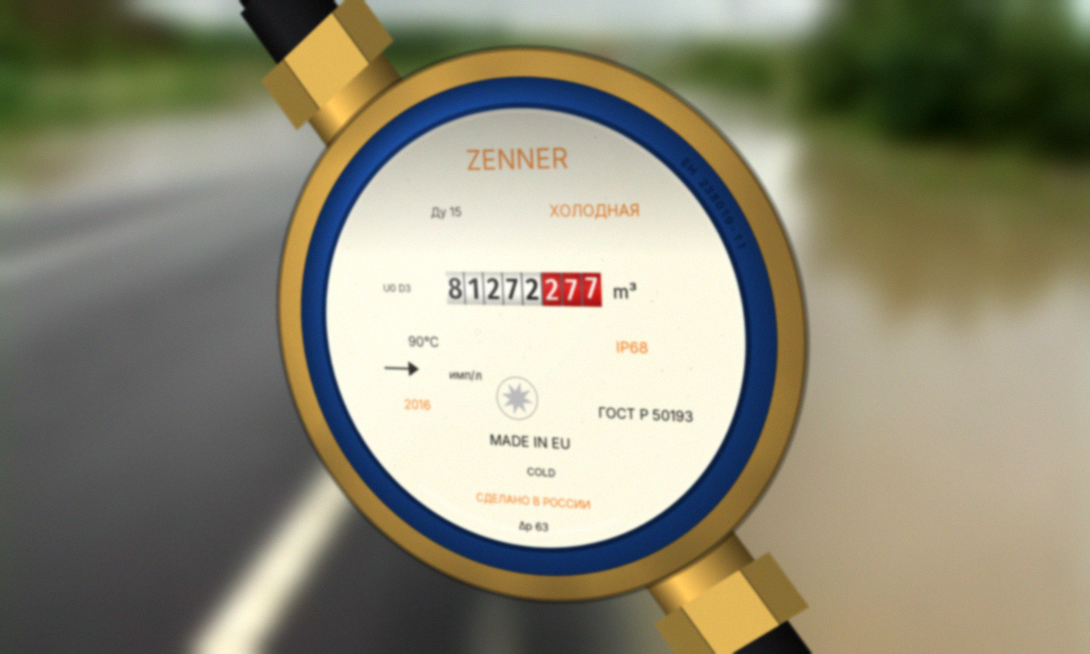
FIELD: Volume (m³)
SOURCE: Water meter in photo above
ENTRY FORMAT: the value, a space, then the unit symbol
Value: 81272.277 m³
